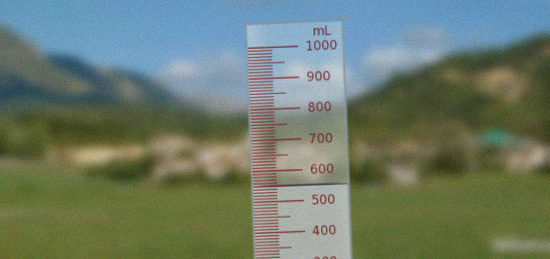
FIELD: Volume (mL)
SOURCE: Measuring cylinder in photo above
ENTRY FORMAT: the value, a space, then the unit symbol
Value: 550 mL
